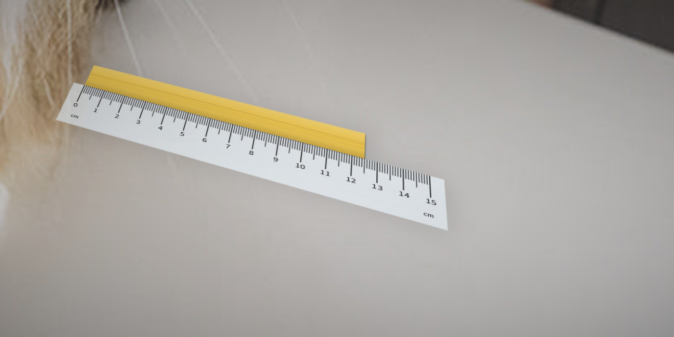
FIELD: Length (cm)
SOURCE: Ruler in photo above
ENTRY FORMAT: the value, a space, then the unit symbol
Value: 12.5 cm
